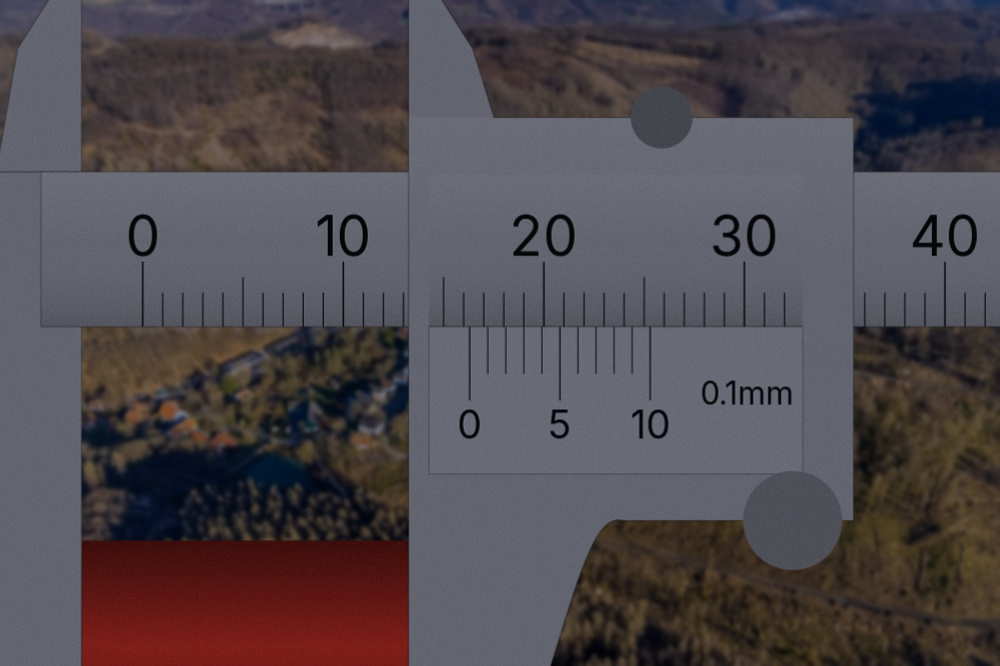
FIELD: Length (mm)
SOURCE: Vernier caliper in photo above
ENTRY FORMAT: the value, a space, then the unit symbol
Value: 16.3 mm
